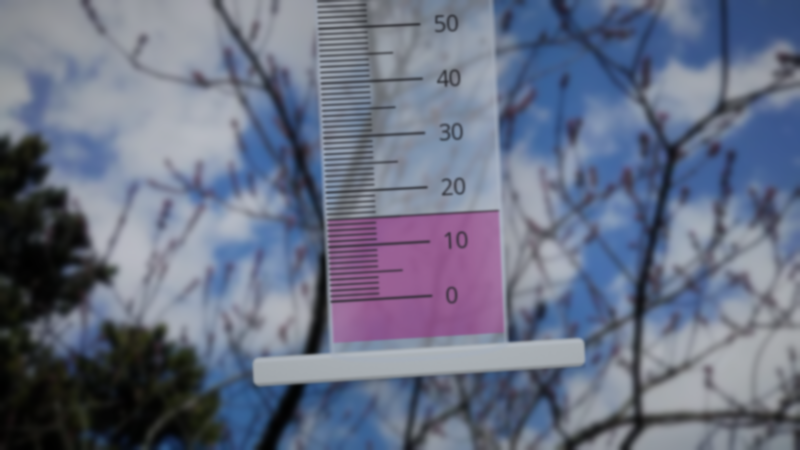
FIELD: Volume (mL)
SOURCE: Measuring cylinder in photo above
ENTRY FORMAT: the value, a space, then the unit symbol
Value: 15 mL
